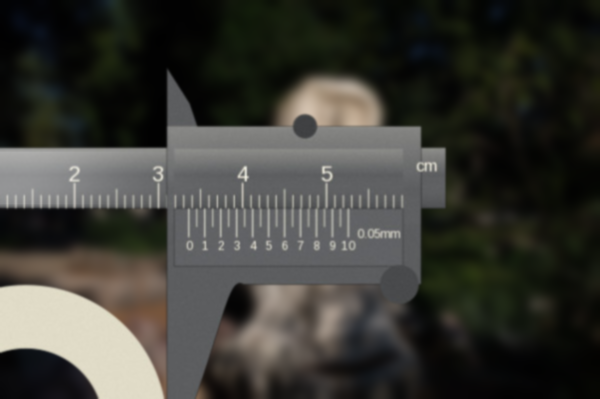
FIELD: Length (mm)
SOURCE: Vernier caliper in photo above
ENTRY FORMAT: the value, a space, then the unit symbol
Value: 33.6 mm
